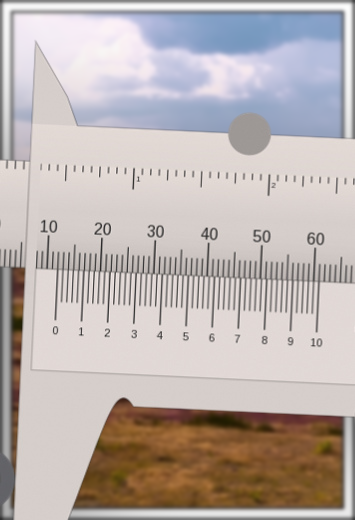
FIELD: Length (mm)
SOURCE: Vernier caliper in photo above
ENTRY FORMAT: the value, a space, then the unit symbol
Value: 12.0 mm
